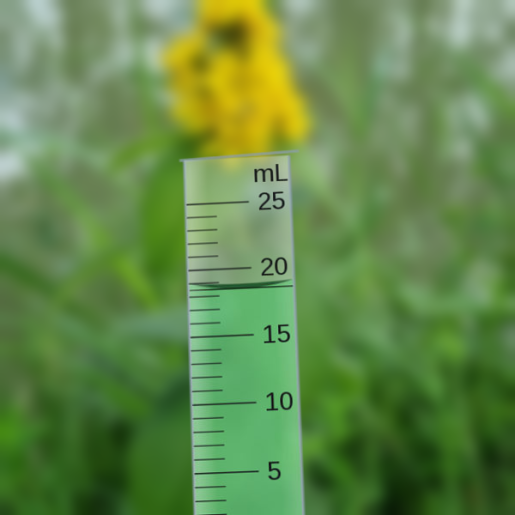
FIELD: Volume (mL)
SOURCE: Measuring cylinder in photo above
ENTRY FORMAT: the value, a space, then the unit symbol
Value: 18.5 mL
